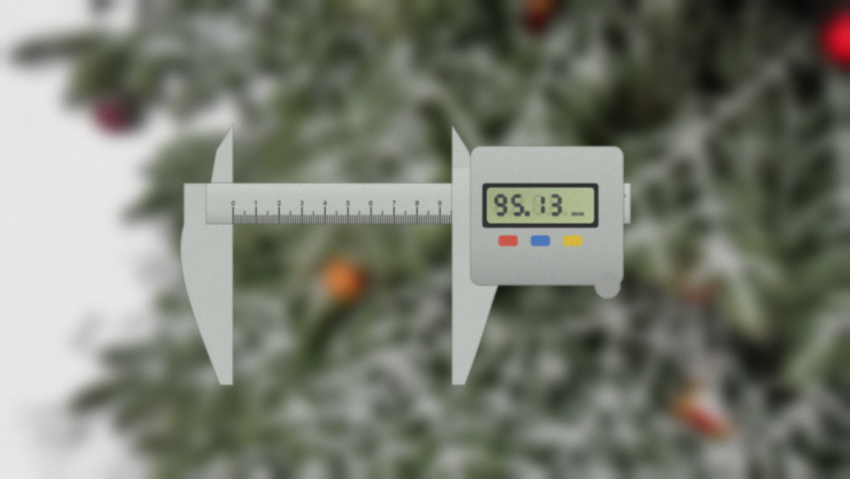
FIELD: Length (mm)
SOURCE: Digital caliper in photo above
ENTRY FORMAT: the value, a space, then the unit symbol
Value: 95.13 mm
